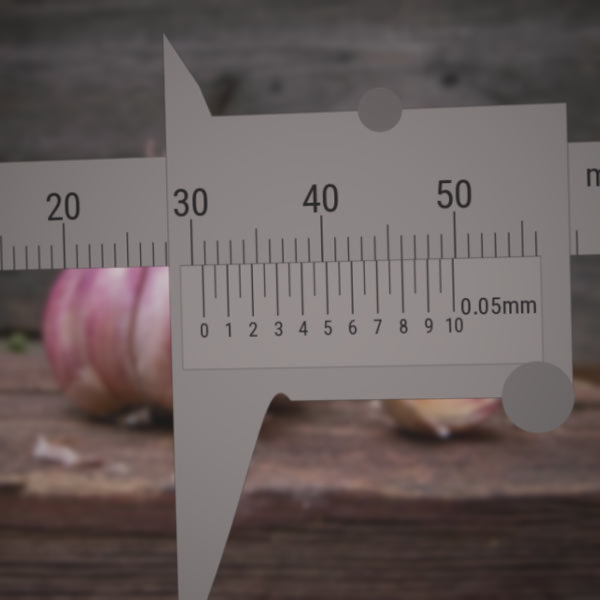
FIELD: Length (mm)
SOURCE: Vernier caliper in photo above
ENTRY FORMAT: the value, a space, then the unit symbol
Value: 30.8 mm
